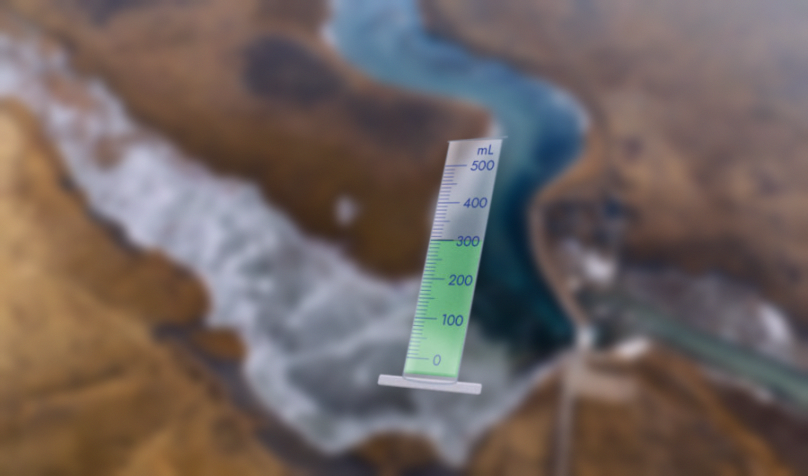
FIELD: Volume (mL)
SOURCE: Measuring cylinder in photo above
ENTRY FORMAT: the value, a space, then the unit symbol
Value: 300 mL
